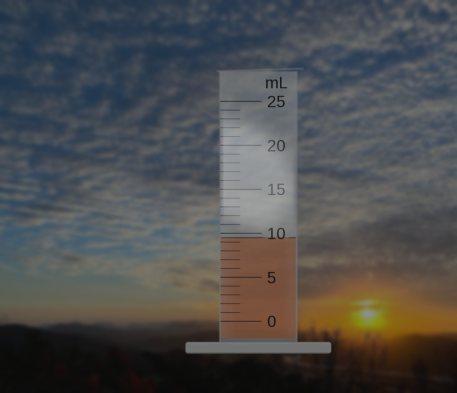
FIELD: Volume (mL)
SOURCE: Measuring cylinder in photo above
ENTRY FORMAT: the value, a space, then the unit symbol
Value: 9.5 mL
